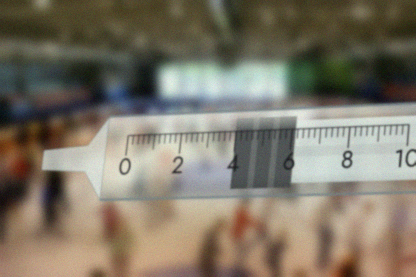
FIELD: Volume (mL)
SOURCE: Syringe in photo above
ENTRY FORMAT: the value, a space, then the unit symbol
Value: 4 mL
